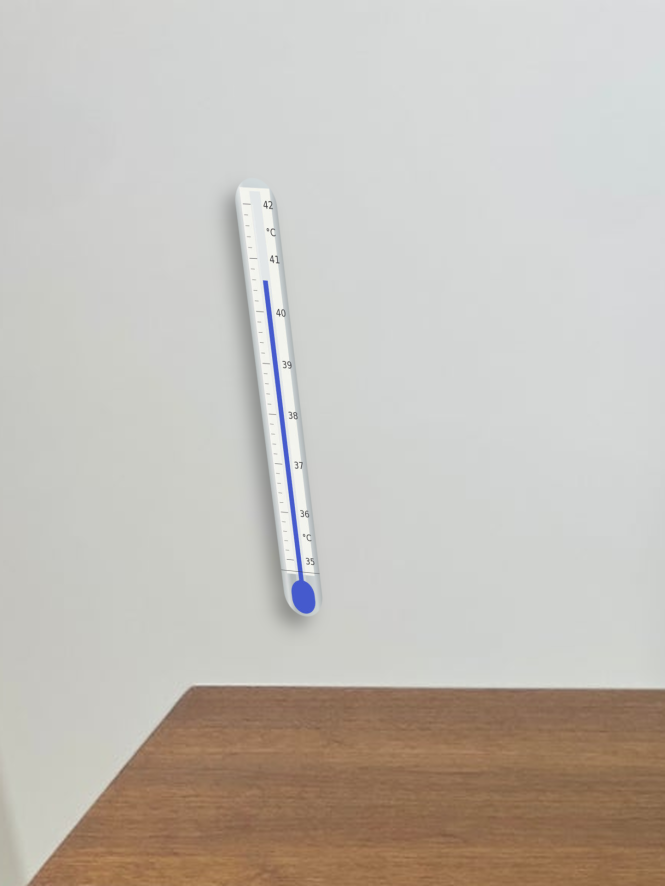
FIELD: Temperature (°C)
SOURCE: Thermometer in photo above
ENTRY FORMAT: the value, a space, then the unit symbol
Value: 40.6 °C
